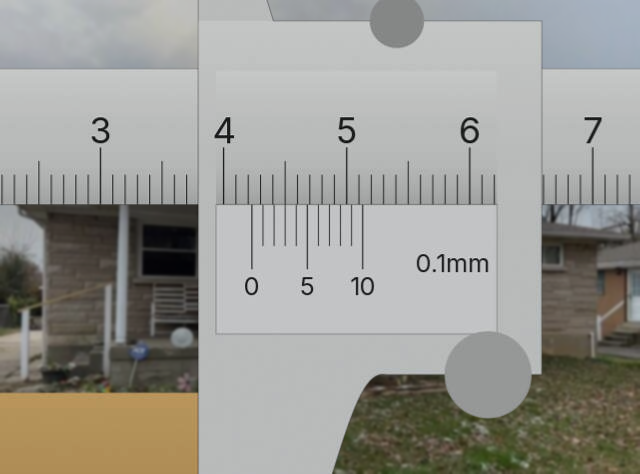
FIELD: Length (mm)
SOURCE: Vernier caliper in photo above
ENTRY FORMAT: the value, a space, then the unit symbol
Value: 42.3 mm
